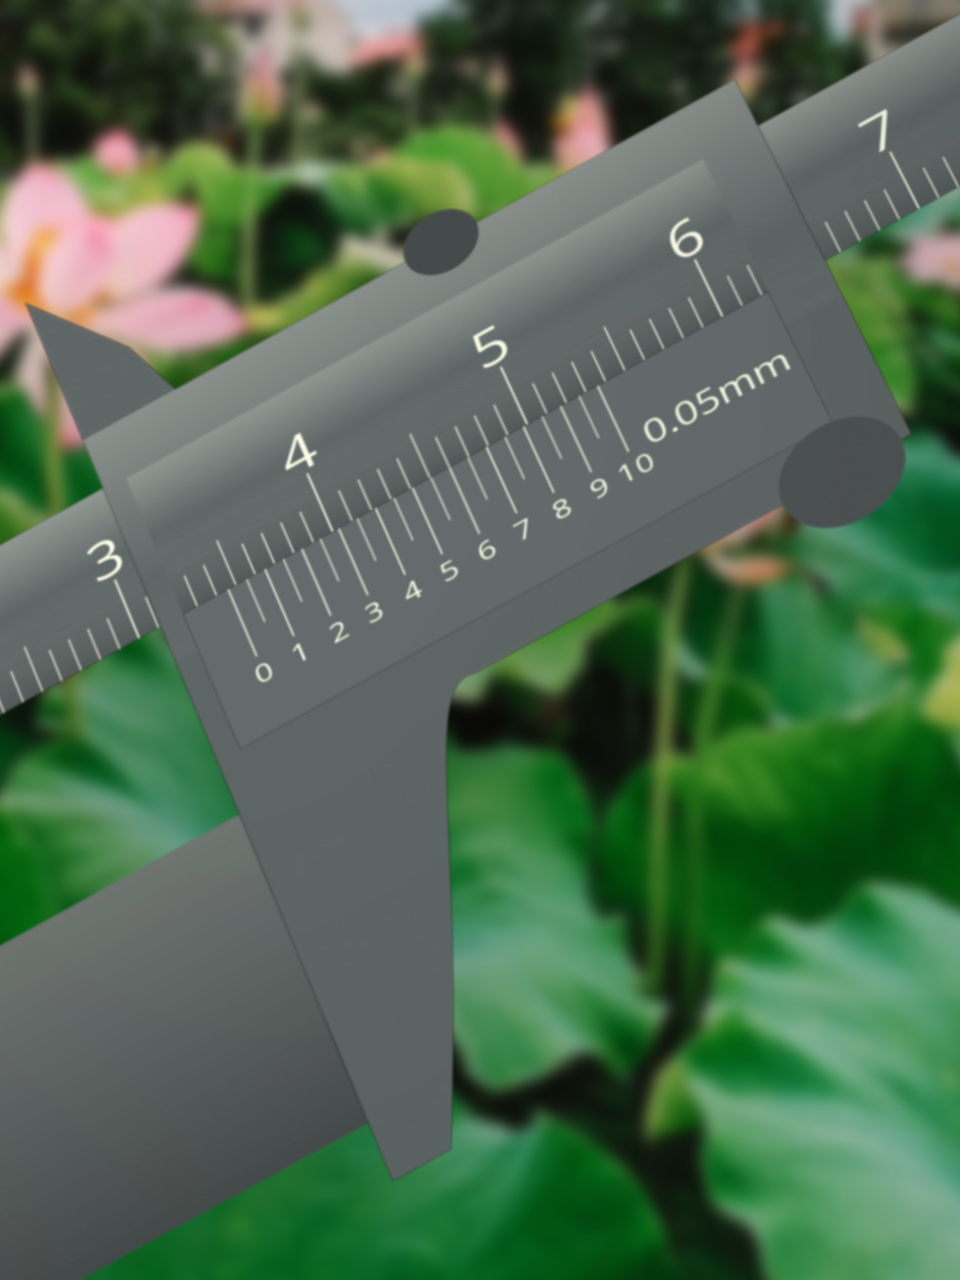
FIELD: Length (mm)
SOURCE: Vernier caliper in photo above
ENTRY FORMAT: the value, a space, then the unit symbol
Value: 34.6 mm
